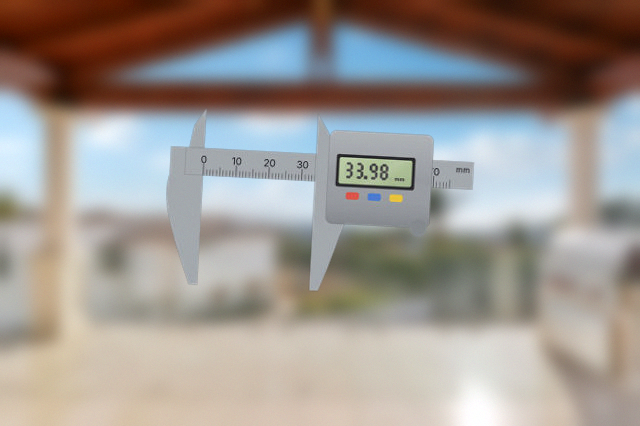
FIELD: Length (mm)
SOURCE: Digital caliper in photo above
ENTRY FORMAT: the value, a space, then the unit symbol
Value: 33.98 mm
